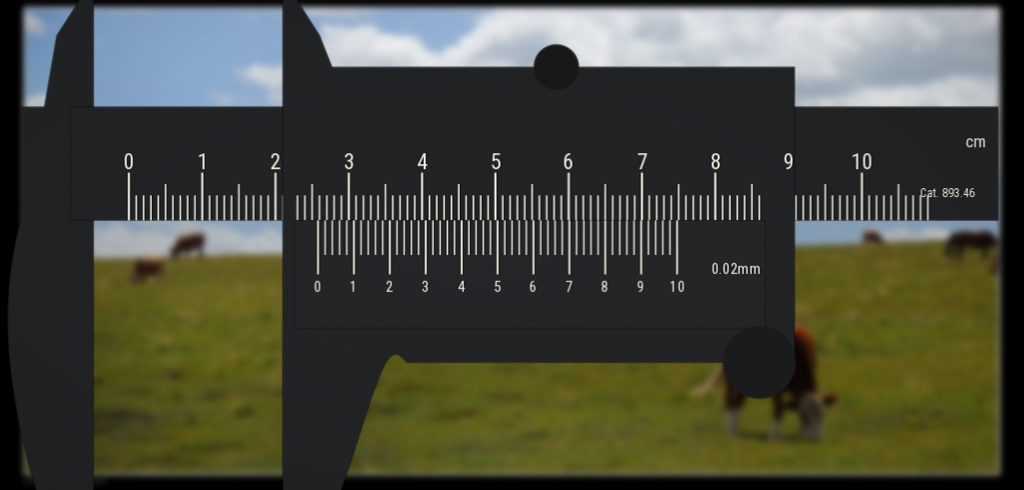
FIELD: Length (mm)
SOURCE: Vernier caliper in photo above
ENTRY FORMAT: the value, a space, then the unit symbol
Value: 25.8 mm
